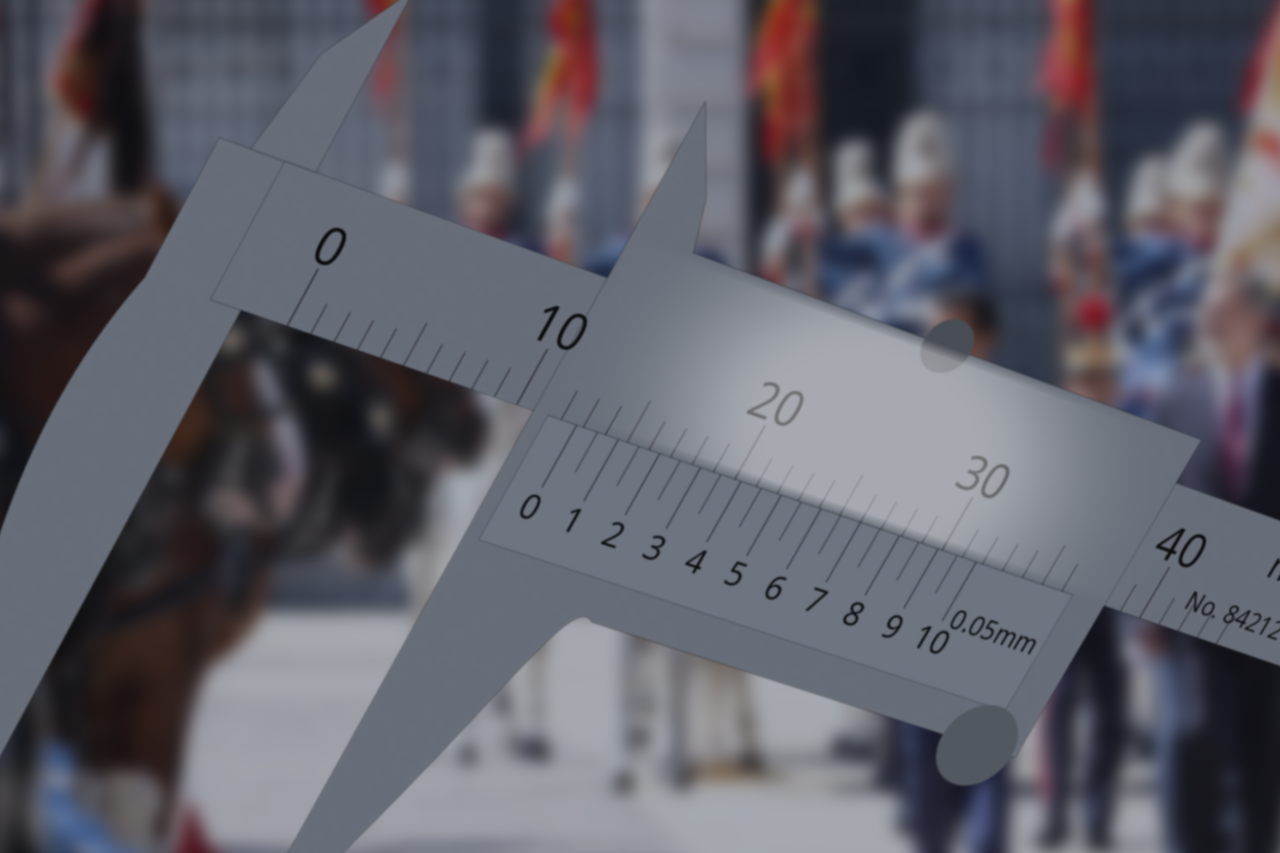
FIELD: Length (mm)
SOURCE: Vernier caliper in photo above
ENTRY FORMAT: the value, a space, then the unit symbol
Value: 12.7 mm
